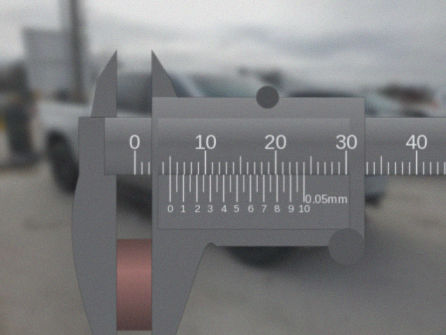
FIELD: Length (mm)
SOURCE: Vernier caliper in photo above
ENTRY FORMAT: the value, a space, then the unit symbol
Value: 5.0 mm
